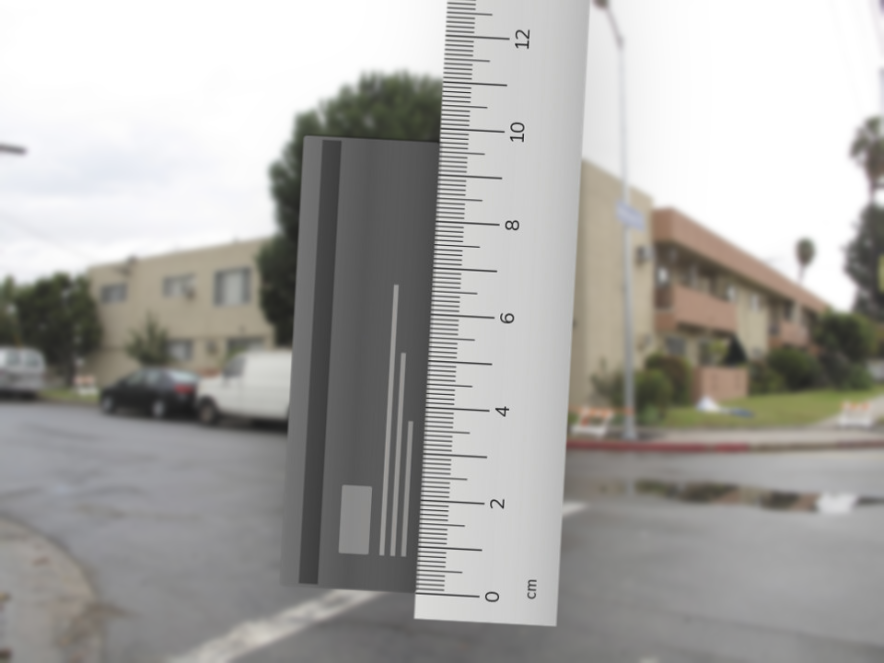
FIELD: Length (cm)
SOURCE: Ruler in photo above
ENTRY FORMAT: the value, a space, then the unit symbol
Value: 9.7 cm
